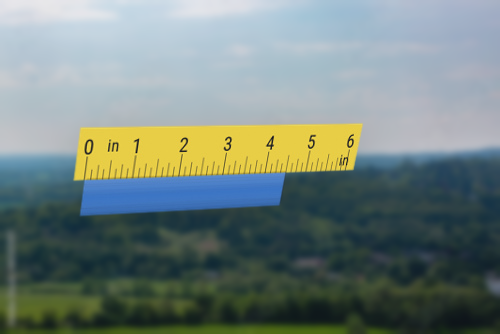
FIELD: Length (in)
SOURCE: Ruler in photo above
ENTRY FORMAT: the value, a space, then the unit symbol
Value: 4.5 in
